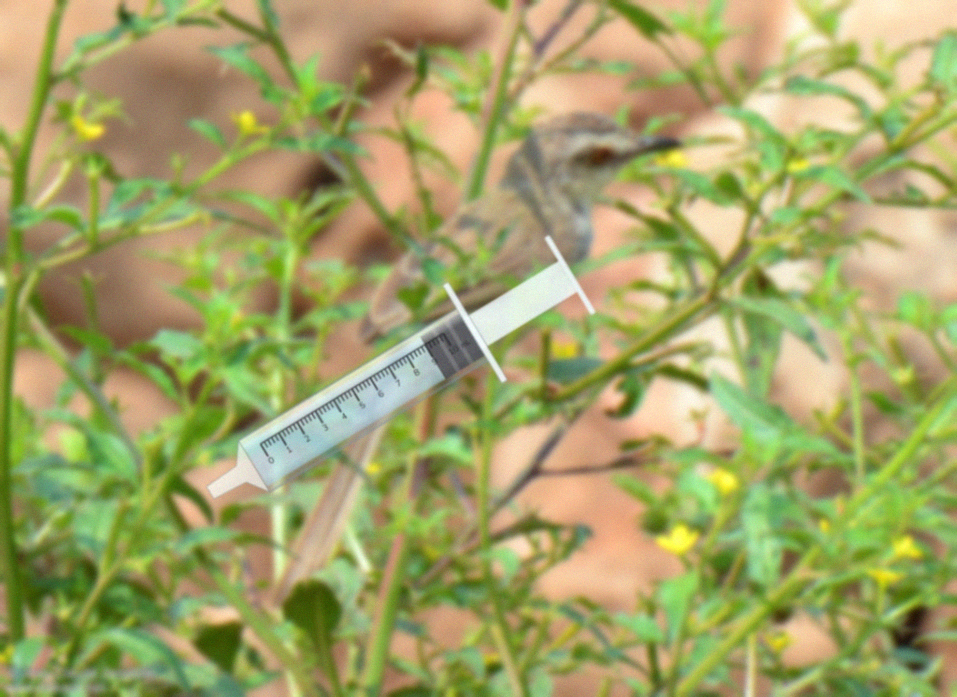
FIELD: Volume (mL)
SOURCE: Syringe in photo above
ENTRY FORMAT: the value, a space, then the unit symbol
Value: 9 mL
